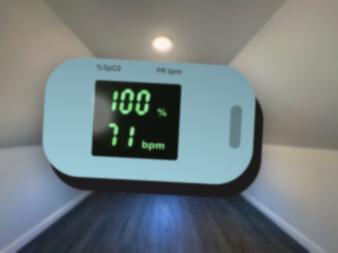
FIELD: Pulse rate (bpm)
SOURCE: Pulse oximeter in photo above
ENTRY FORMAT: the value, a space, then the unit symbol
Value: 71 bpm
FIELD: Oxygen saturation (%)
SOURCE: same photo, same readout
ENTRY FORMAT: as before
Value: 100 %
